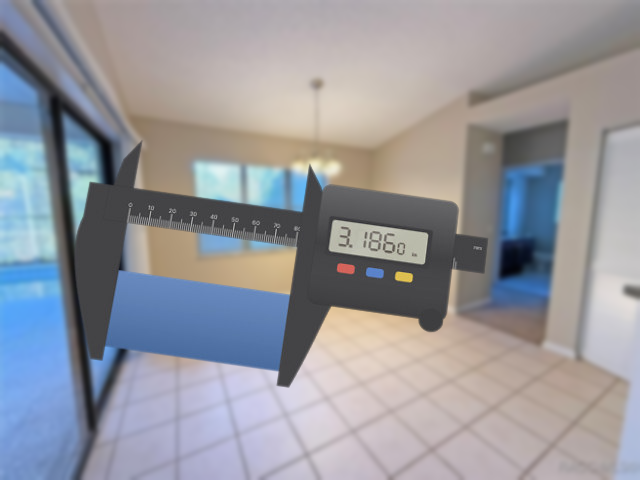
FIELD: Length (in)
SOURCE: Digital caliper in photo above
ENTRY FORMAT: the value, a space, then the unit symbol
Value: 3.1860 in
